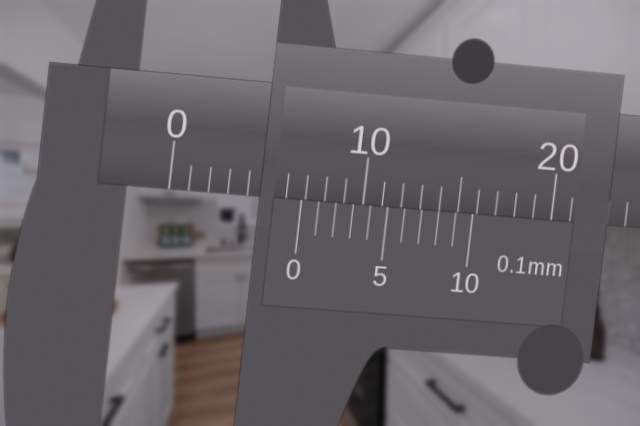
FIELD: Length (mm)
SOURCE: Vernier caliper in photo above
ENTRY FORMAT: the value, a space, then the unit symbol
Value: 6.8 mm
